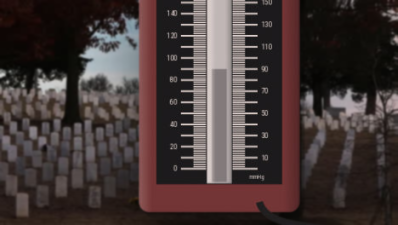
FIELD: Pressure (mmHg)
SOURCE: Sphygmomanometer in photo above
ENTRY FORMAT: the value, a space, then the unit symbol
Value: 90 mmHg
